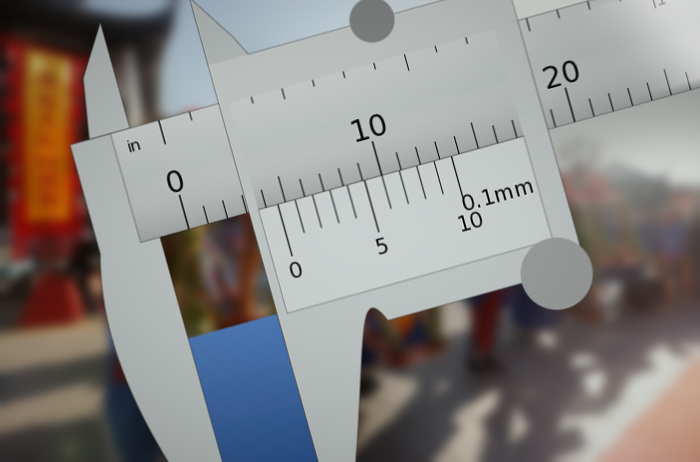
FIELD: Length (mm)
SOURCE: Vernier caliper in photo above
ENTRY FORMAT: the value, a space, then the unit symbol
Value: 4.6 mm
